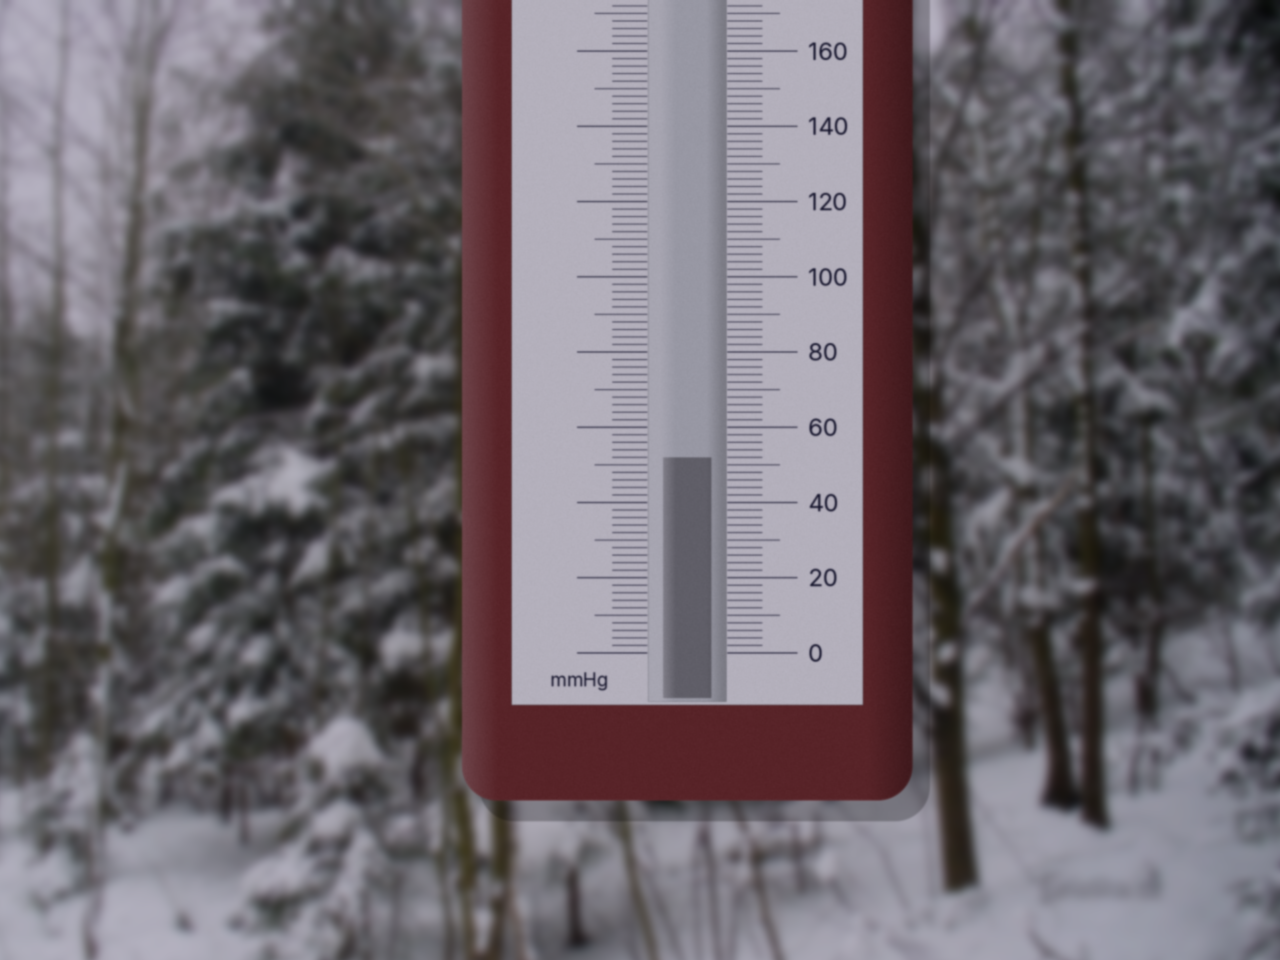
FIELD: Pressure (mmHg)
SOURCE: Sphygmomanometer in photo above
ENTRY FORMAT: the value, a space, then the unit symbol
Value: 52 mmHg
